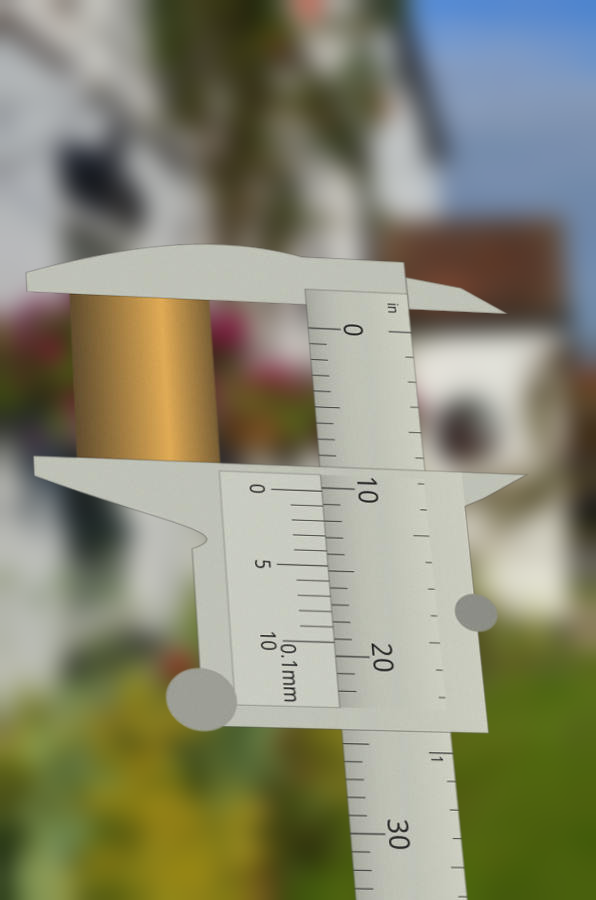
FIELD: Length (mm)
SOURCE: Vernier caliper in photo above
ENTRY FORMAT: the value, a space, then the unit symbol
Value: 10.2 mm
